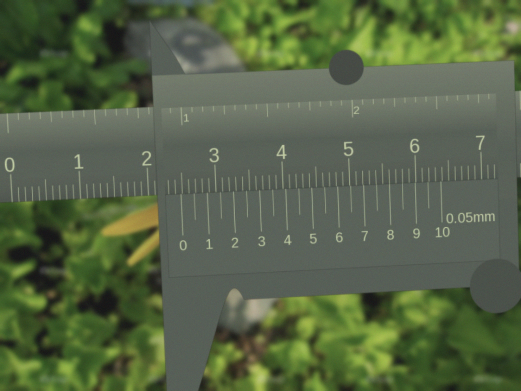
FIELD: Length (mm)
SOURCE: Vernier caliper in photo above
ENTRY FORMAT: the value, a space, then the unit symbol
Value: 24.8 mm
